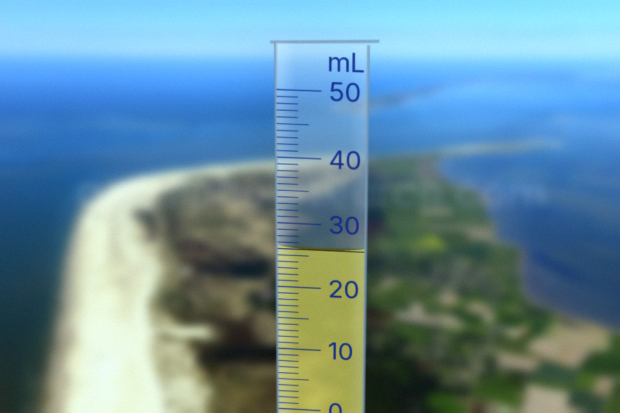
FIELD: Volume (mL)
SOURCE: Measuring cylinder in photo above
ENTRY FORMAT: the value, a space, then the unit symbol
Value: 26 mL
